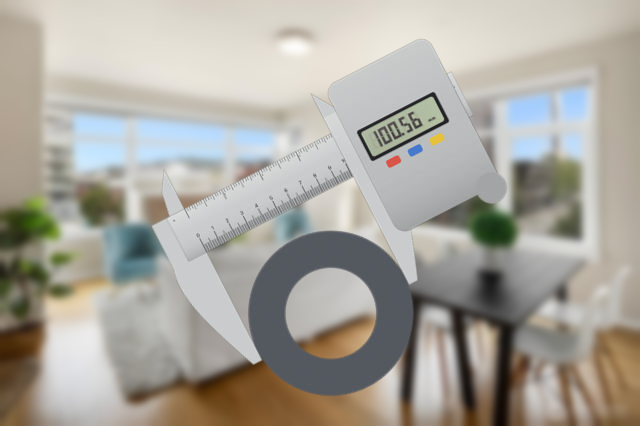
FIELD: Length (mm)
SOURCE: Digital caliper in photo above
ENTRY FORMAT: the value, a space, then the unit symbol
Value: 100.56 mm
